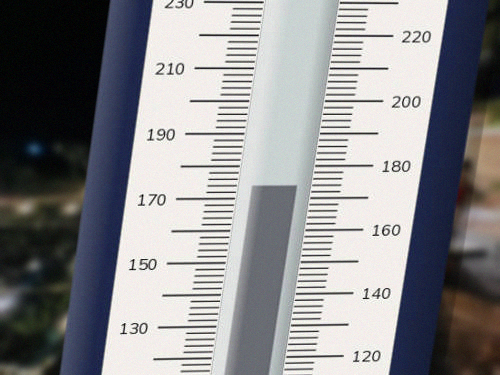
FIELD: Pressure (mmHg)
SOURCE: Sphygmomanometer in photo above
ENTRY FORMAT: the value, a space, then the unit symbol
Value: 174 mmHg
